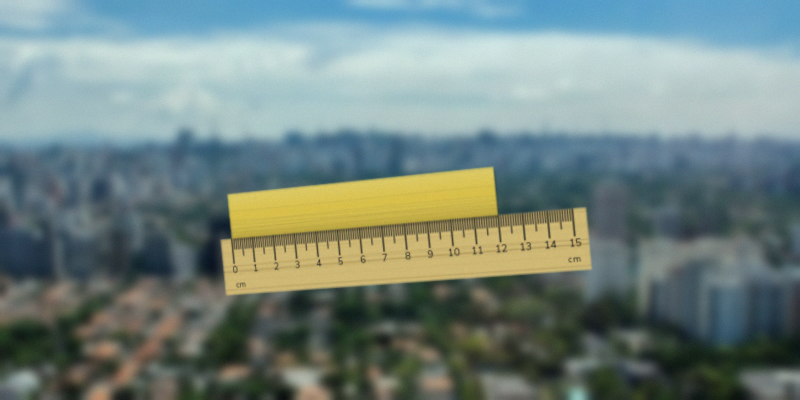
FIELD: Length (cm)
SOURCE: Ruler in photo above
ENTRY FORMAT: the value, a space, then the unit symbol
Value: 12 cm
